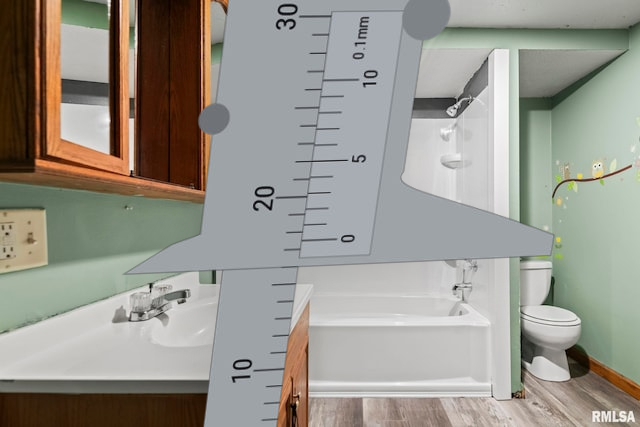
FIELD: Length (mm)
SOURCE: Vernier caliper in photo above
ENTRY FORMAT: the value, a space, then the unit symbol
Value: 17.5 mm
